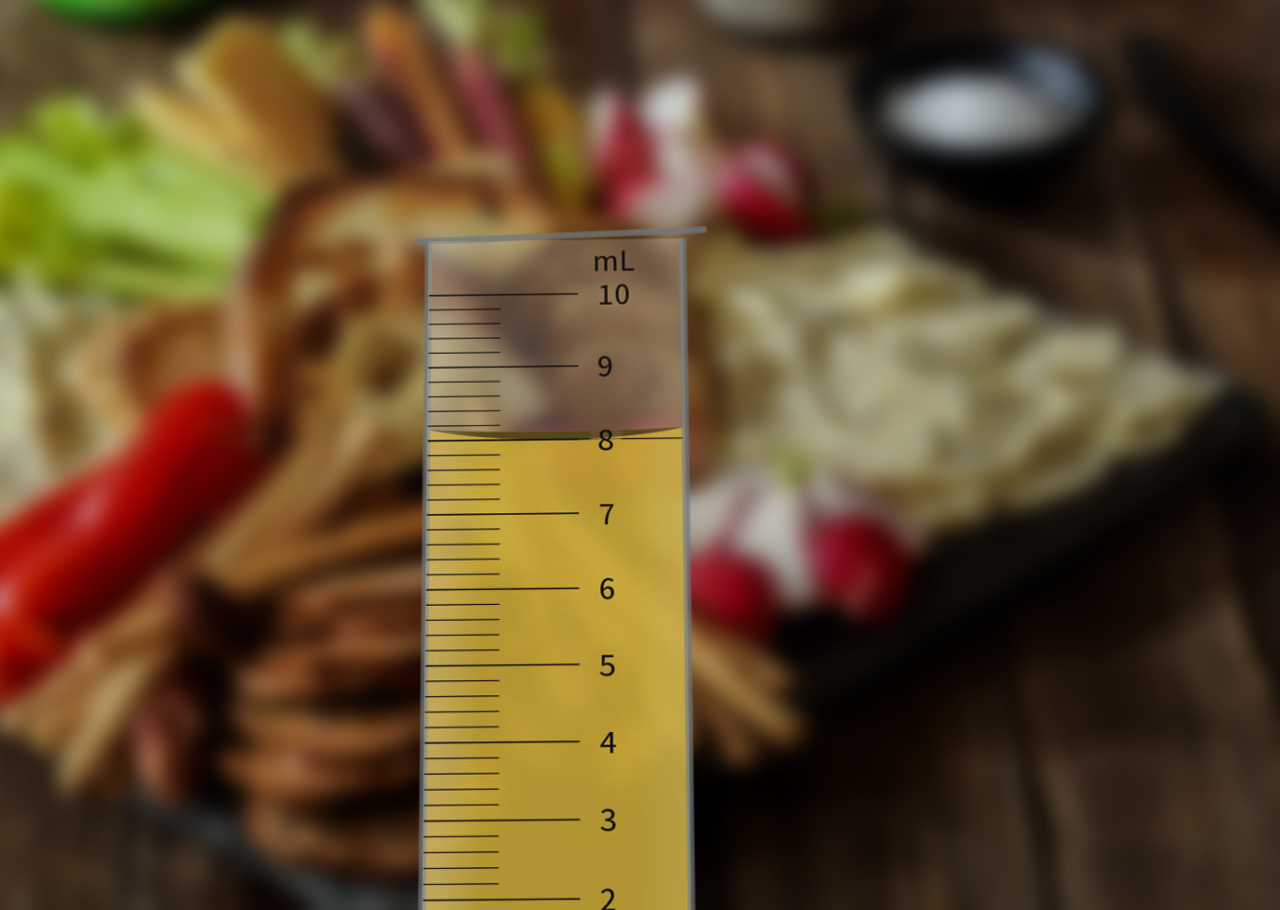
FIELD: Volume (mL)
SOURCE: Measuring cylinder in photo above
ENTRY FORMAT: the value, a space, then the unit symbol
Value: 8 mL
